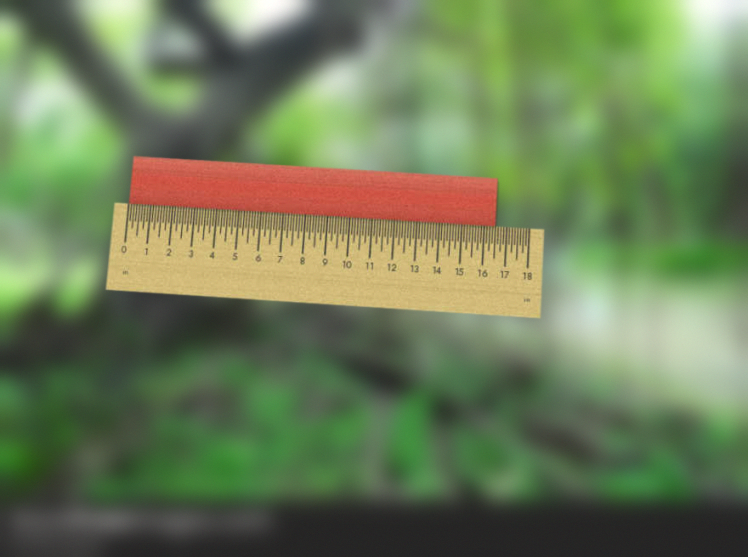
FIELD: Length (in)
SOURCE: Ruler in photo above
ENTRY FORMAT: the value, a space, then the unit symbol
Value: 16.5 in
